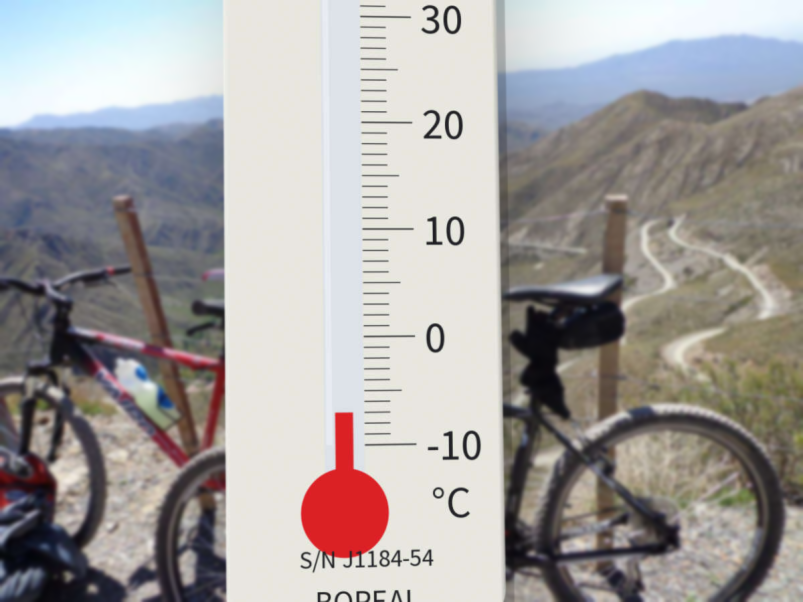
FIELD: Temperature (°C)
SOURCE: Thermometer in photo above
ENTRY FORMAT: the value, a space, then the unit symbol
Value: -7 °C
